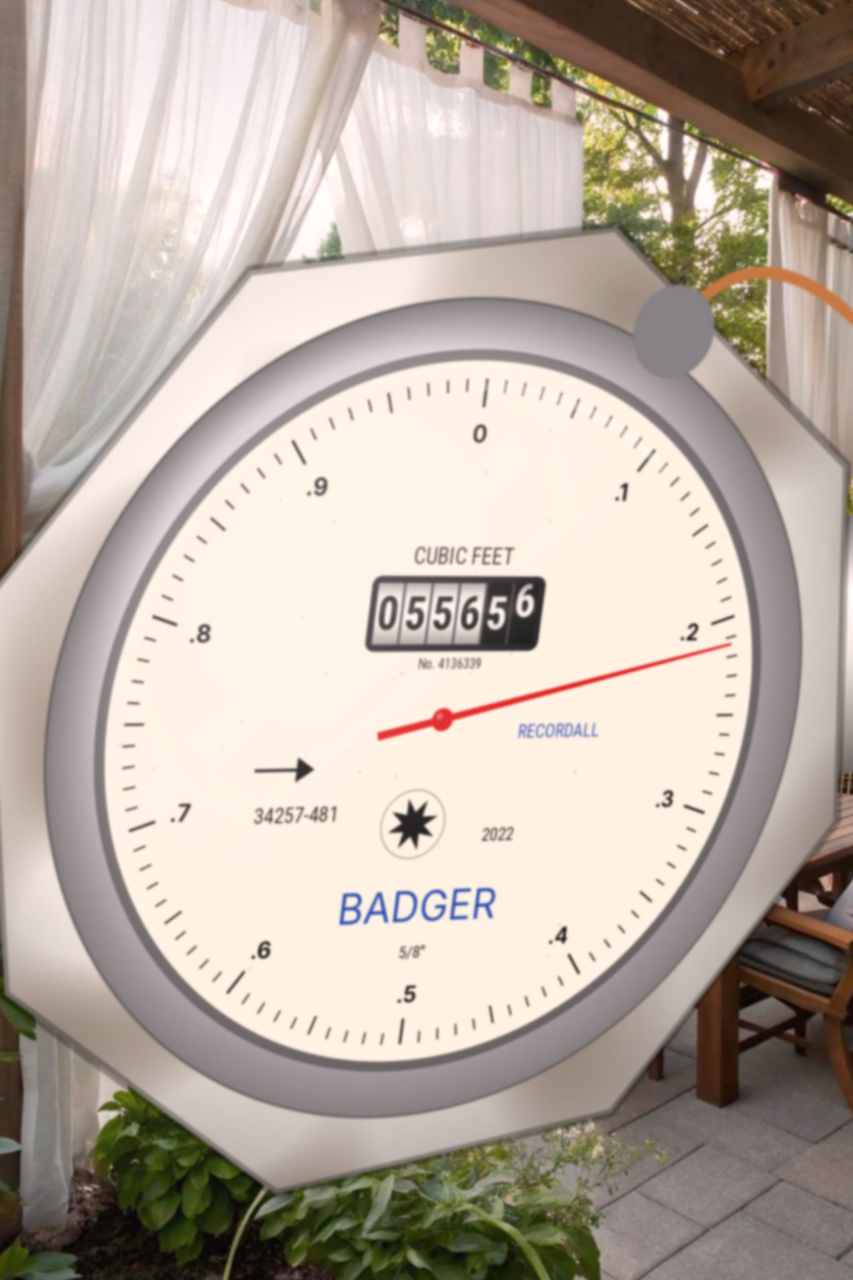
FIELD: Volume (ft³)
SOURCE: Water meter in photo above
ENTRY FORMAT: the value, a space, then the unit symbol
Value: 55656.21 ft³
